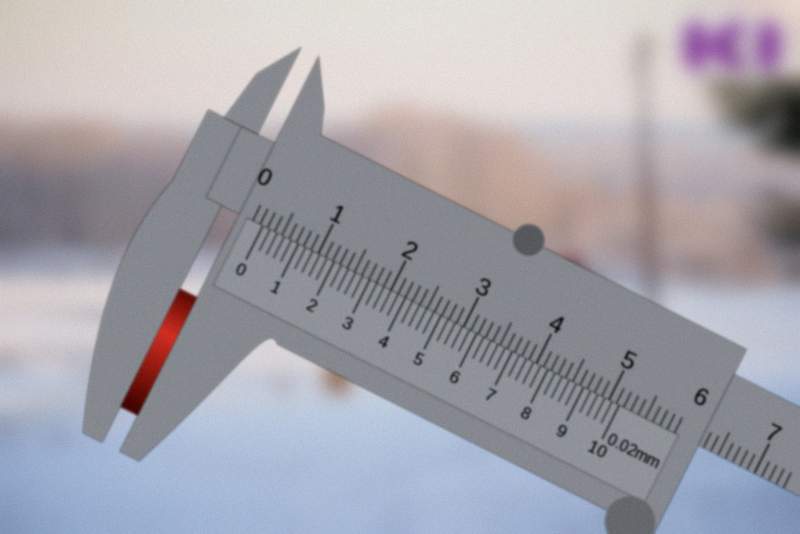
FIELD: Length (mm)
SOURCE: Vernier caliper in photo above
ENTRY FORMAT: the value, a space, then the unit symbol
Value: 2.4 mm
